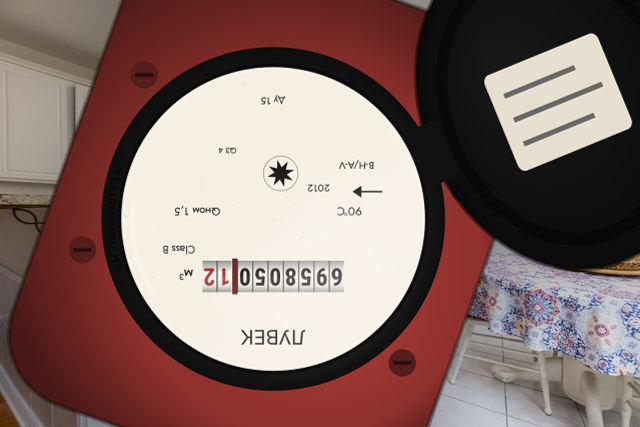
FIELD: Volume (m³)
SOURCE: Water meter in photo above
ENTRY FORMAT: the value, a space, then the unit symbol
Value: 6958050.12 m³
